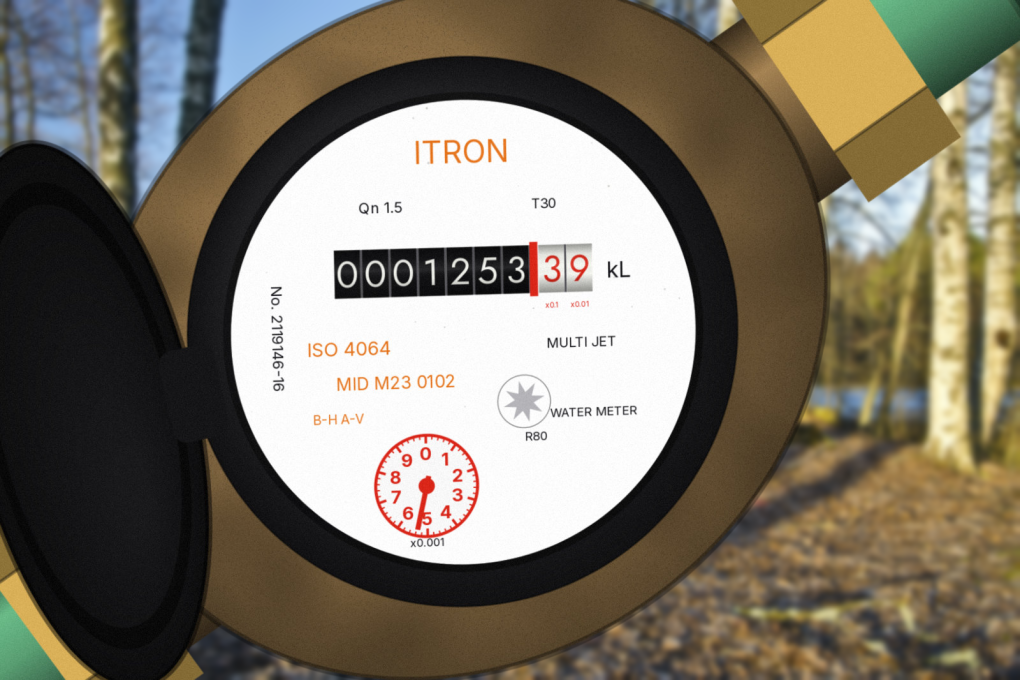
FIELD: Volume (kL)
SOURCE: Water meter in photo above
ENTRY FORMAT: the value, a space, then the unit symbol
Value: 1253.395 kL
